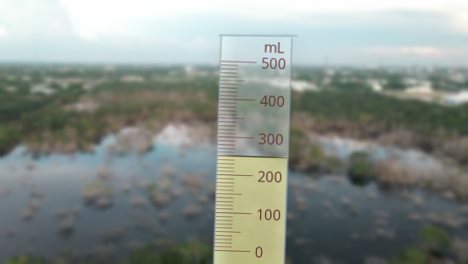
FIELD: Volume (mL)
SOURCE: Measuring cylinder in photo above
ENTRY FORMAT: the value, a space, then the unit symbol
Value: 250 mL
